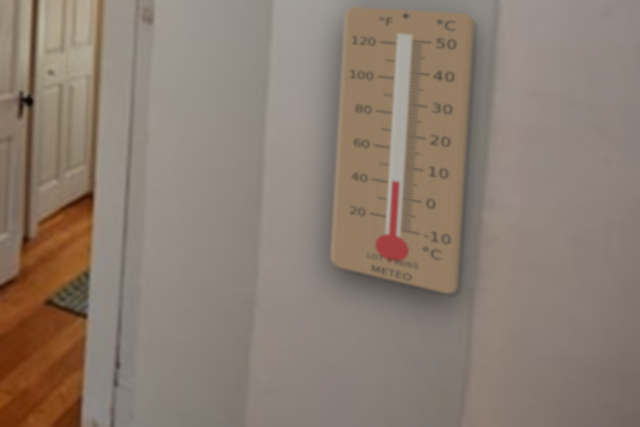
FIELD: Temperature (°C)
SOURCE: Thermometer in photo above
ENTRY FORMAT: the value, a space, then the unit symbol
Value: 5 °C
